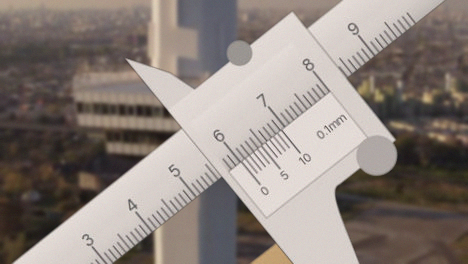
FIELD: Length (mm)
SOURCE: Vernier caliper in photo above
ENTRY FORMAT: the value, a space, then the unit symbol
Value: 60.2 mm
